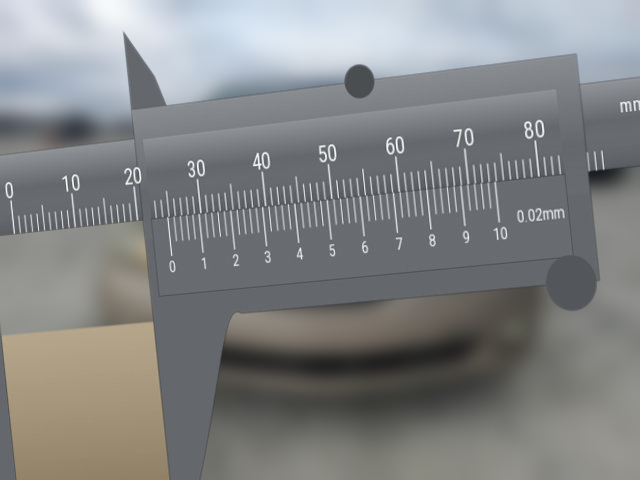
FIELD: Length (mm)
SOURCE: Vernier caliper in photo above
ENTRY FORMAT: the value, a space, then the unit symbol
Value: 24.8 mm
